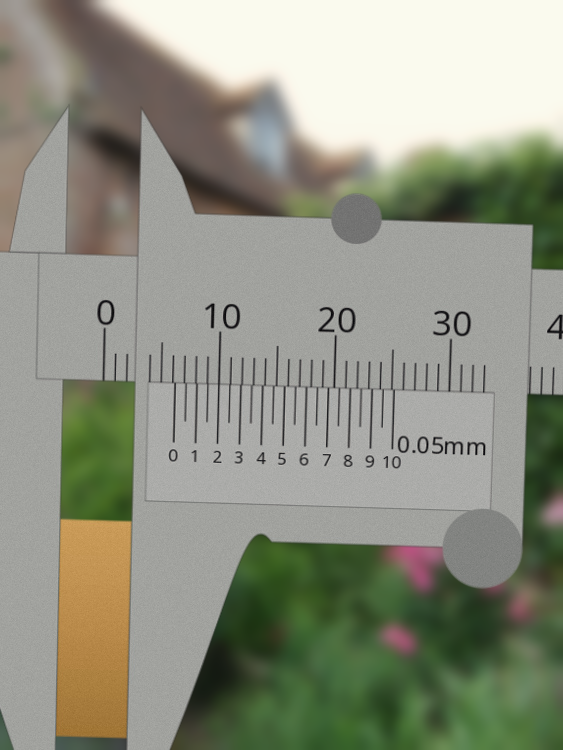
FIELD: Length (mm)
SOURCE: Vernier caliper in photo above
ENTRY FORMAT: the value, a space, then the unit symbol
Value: 6.2 mm
